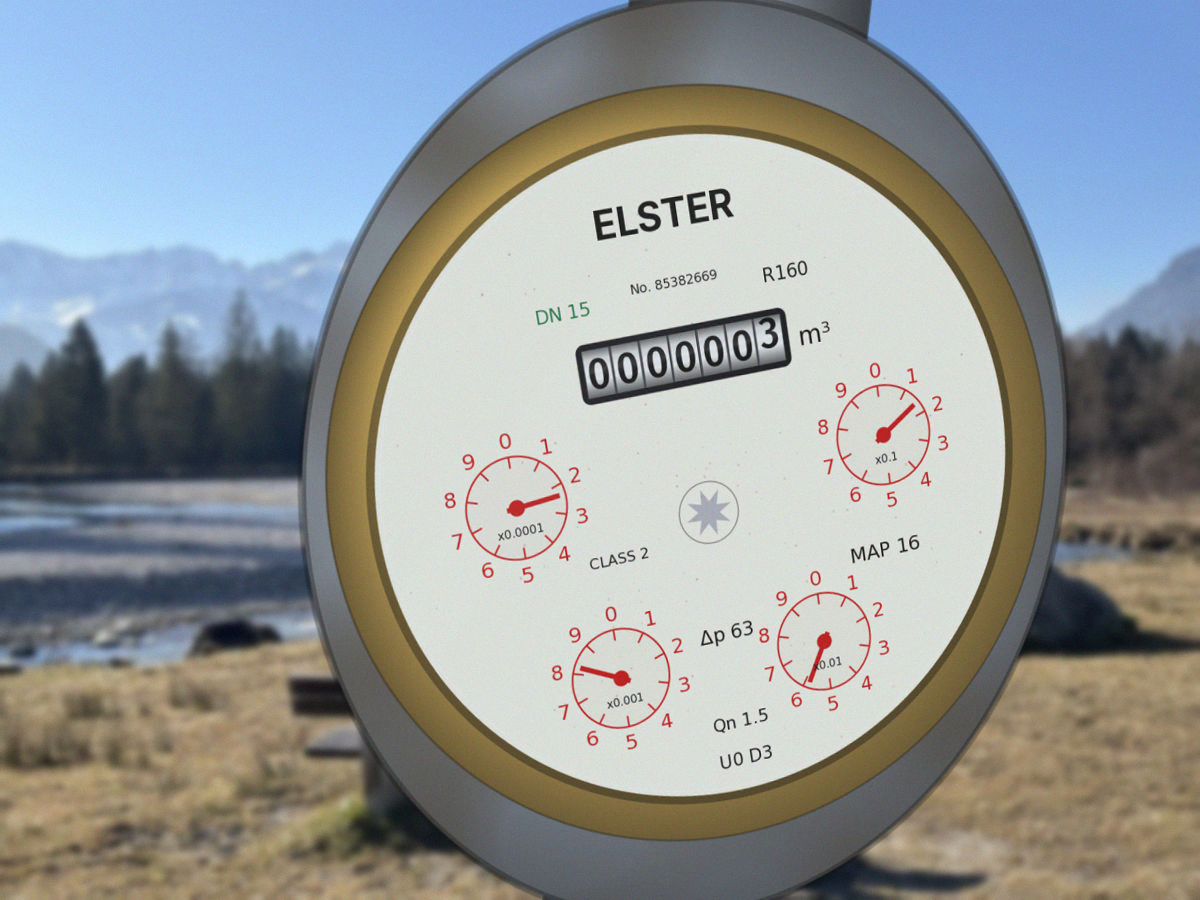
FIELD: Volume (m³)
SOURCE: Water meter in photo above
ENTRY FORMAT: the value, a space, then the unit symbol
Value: 3.1582 m³
